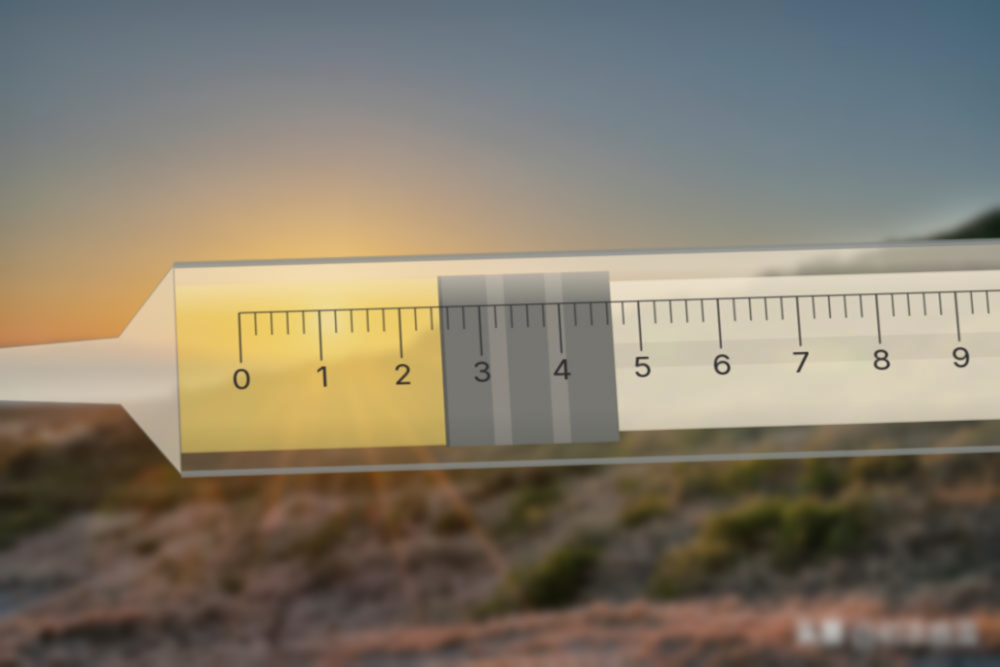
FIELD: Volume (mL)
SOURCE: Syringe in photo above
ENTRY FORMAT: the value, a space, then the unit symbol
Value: 2.5 mL
